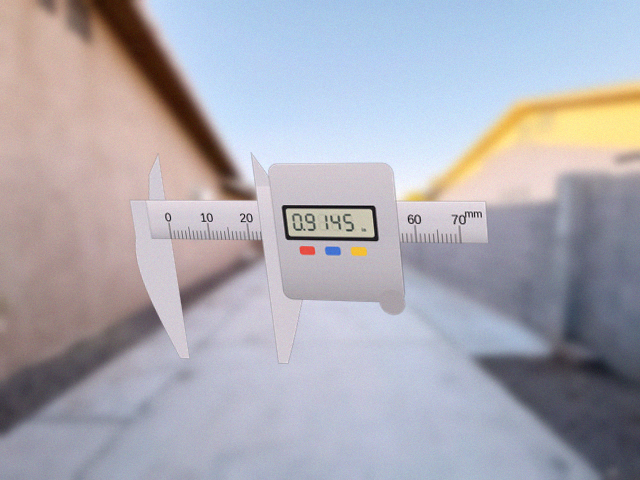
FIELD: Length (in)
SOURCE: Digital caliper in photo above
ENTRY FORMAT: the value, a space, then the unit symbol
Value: 0.9145 in
